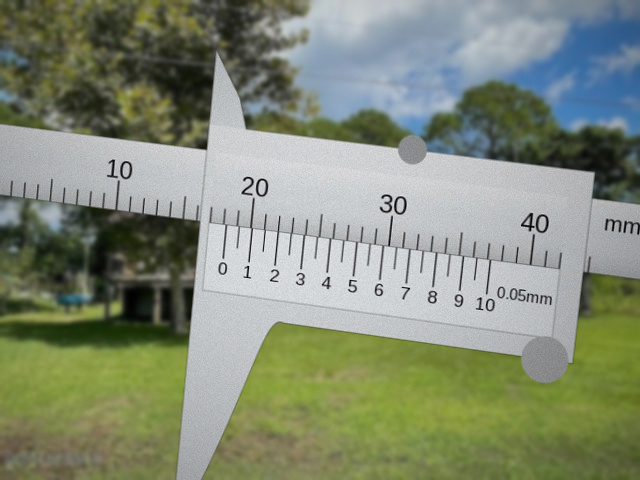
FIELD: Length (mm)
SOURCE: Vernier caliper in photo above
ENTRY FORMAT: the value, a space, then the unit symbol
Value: 18.2 mm
